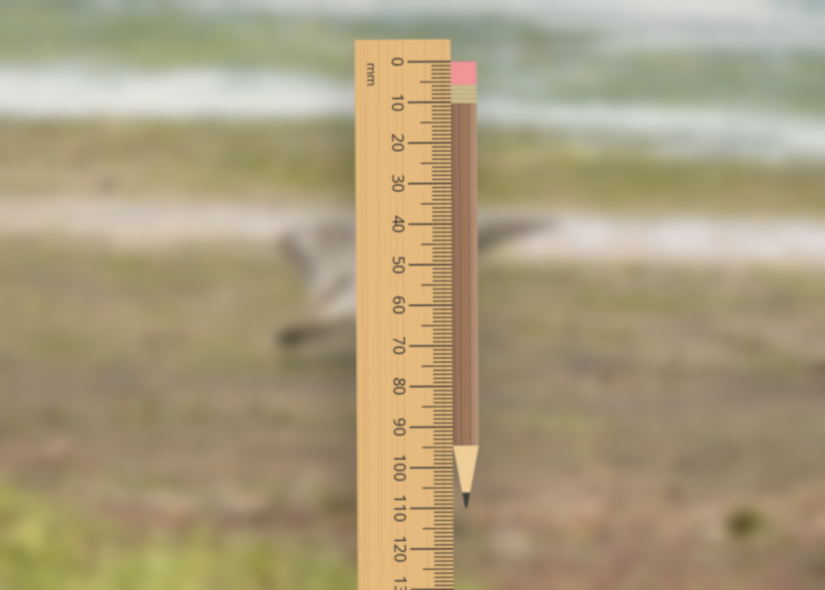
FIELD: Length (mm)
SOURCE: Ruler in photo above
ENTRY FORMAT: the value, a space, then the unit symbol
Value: 110 mm
